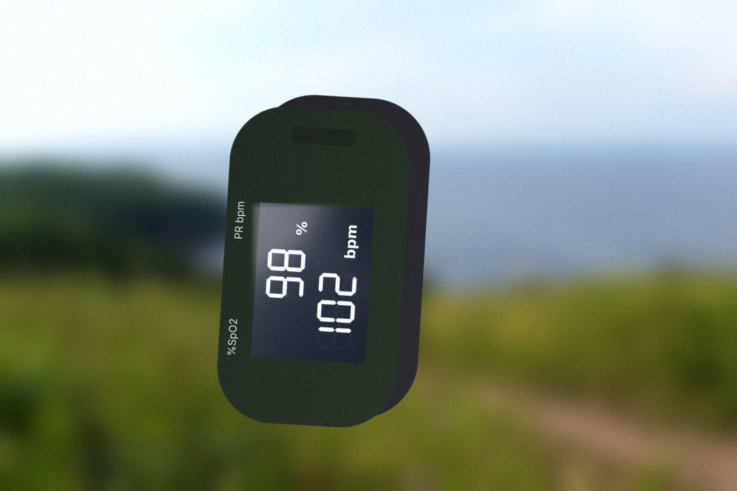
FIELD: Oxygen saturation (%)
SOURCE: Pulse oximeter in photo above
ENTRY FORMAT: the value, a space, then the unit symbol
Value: 98 %
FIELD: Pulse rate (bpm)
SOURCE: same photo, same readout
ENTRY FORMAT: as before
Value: 102 bpm
